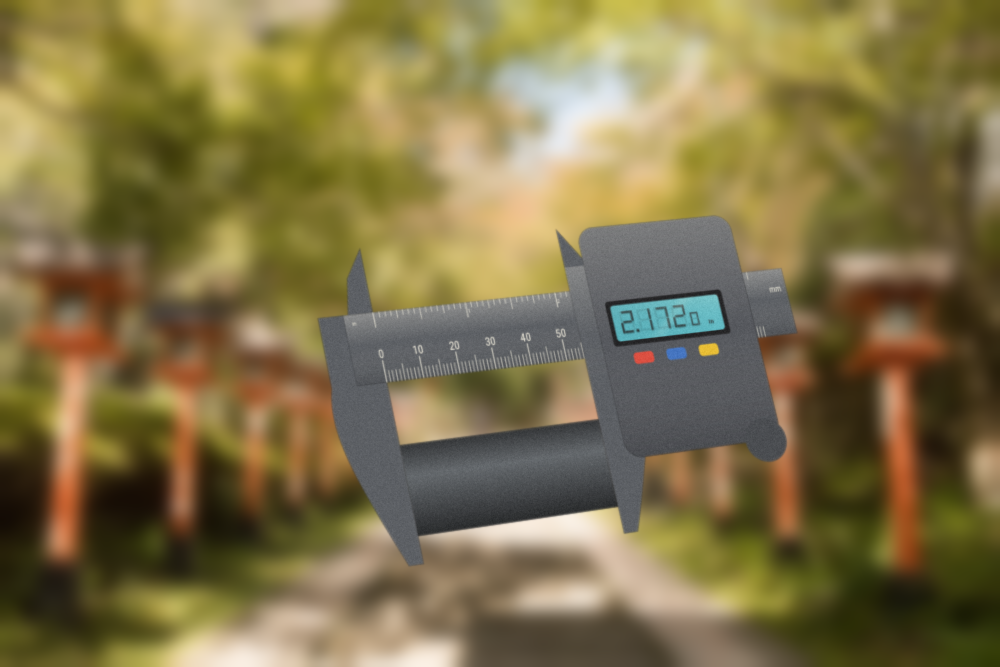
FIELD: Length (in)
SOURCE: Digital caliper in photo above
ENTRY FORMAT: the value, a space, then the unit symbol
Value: 2.1720 in
